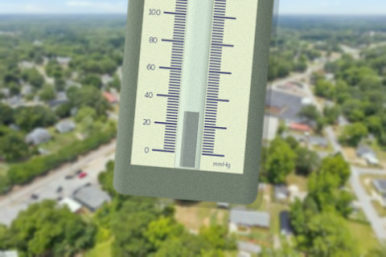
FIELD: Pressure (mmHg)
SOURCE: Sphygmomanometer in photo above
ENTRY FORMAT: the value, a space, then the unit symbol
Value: 30 mmHg
